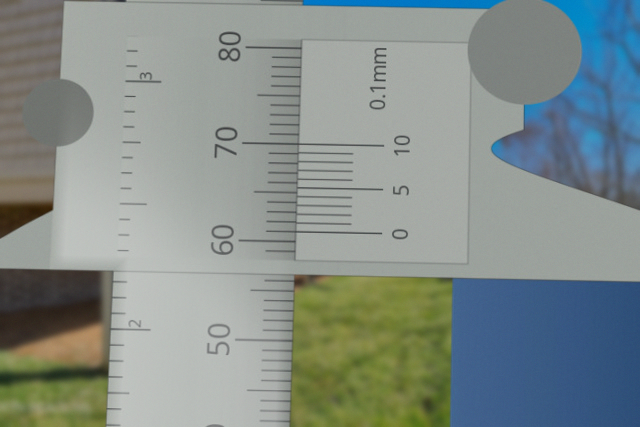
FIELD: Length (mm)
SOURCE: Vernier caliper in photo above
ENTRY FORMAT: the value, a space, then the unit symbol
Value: 61.0 mm
